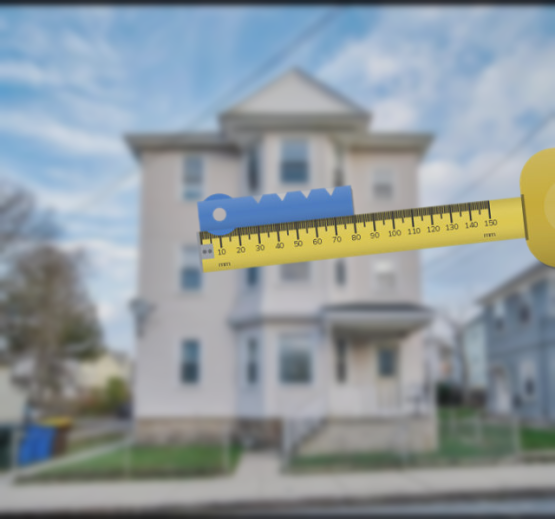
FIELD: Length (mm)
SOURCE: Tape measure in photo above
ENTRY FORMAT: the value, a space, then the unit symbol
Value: 80 mm
